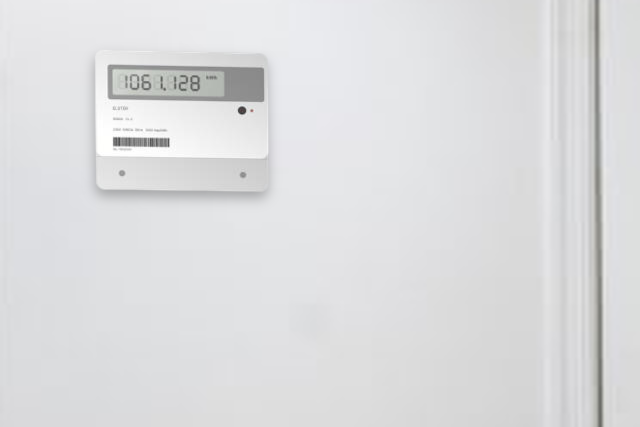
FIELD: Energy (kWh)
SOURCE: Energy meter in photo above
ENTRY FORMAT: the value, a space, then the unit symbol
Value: 1061.128 kWh
